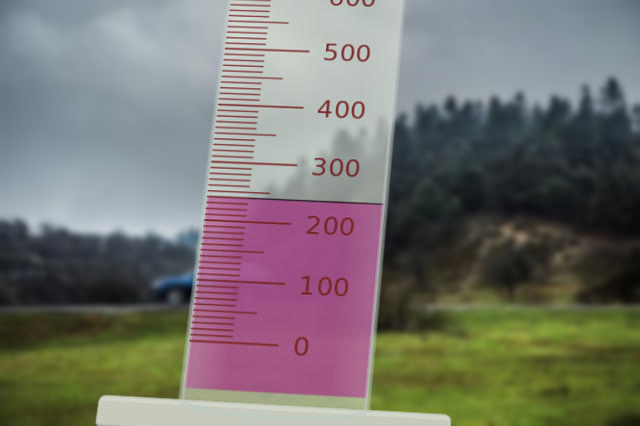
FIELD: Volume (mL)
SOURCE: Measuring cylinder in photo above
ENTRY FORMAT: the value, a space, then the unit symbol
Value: 240 mL
